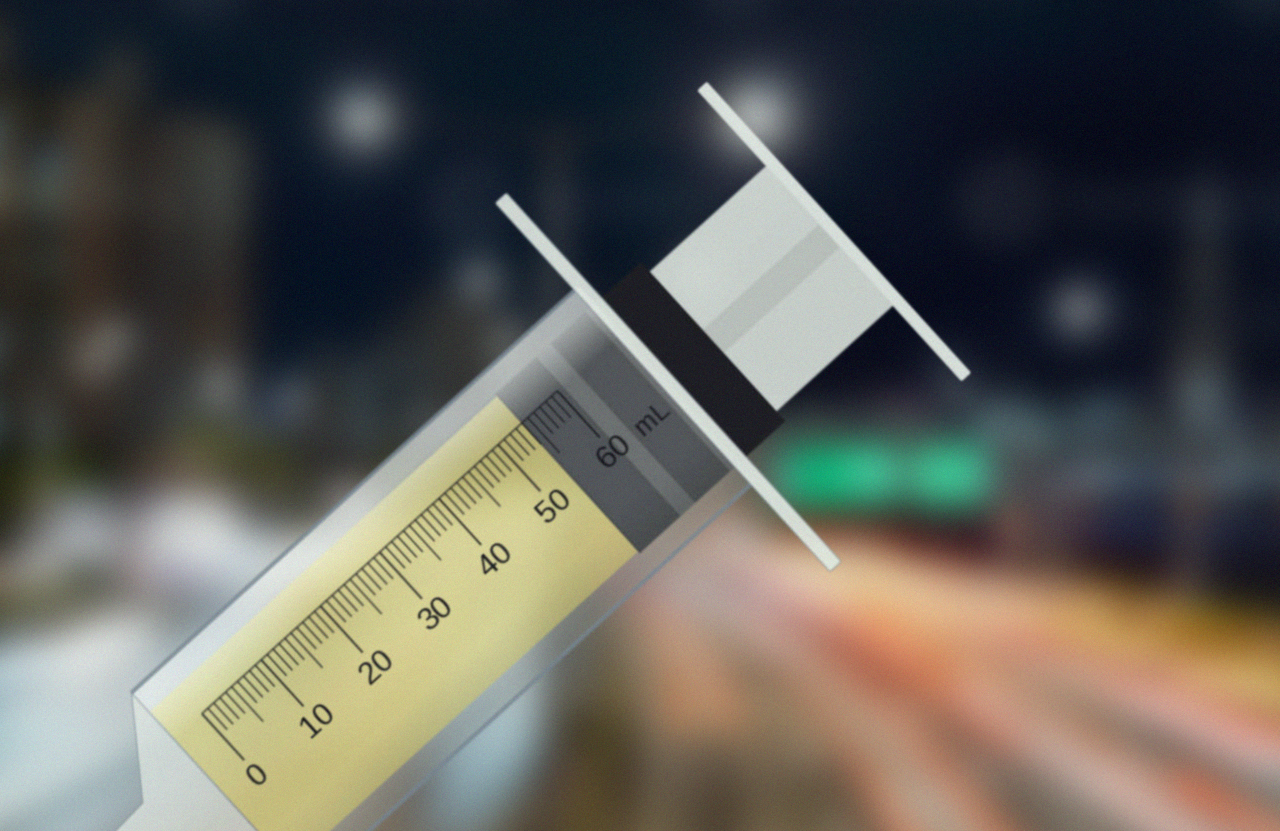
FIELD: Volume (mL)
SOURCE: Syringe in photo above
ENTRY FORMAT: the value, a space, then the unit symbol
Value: 54 mL
